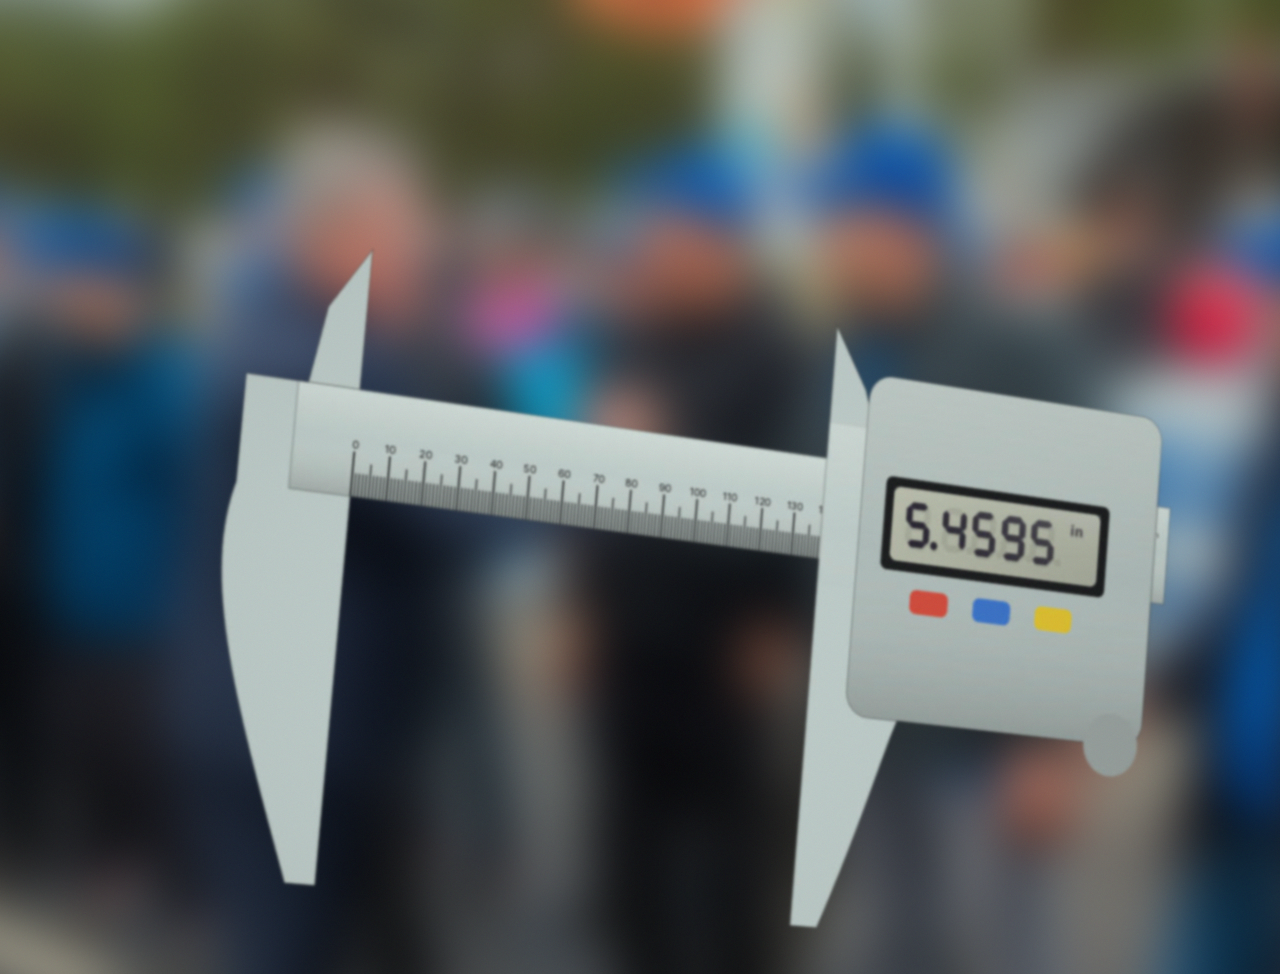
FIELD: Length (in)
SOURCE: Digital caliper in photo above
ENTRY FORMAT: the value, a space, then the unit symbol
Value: 5.4595 in
